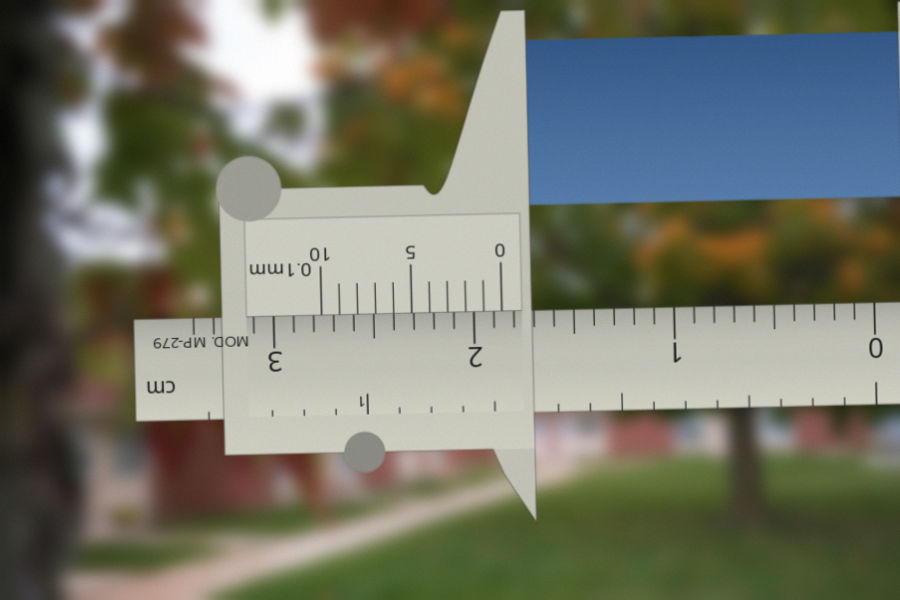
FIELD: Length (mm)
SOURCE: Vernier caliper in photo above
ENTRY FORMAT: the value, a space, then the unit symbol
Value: 18.6 mm
